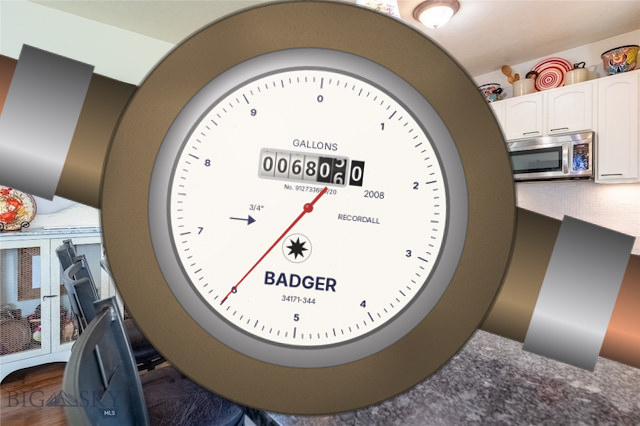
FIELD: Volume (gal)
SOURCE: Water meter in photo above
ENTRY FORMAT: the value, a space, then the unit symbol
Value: 68056.0 gal
